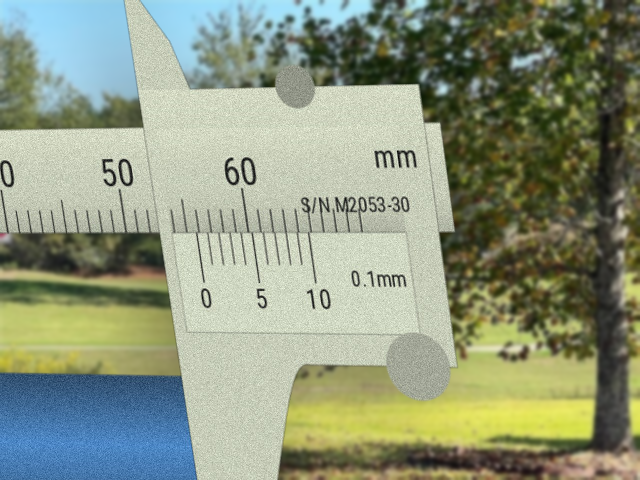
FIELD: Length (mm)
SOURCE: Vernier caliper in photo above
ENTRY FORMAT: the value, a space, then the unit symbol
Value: 55.8 mm
